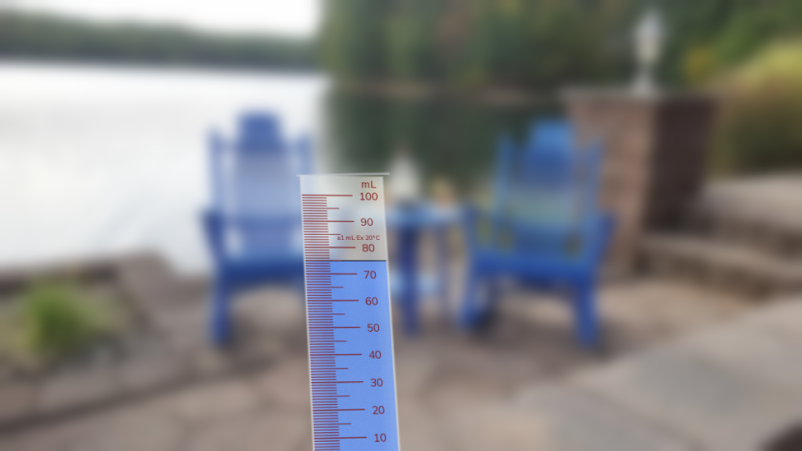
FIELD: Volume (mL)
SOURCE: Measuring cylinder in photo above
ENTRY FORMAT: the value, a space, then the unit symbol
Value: 75 mL
